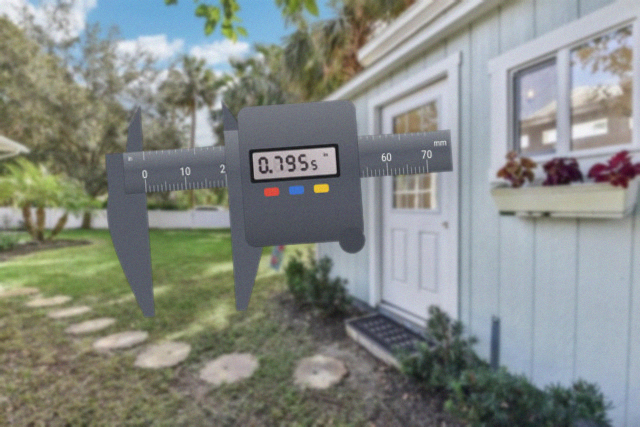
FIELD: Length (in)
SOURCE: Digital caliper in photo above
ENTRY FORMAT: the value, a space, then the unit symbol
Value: 0.7955 in
